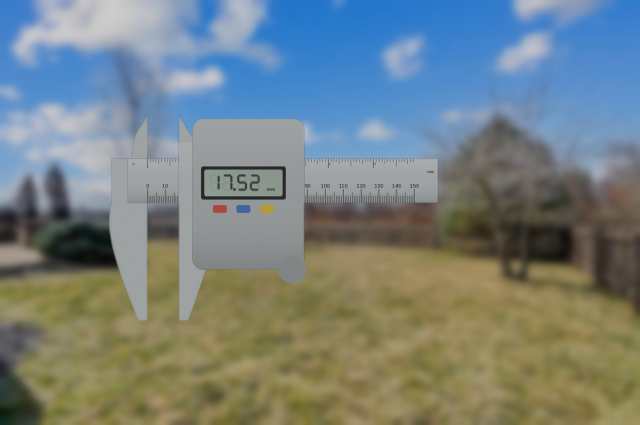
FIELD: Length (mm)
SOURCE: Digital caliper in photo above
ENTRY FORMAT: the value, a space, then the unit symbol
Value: 17.52 mm
